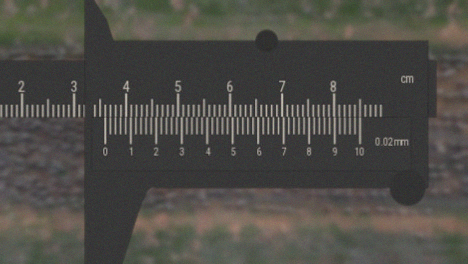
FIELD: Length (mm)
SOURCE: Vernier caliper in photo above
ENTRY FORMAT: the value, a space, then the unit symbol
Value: 36.0 mm
